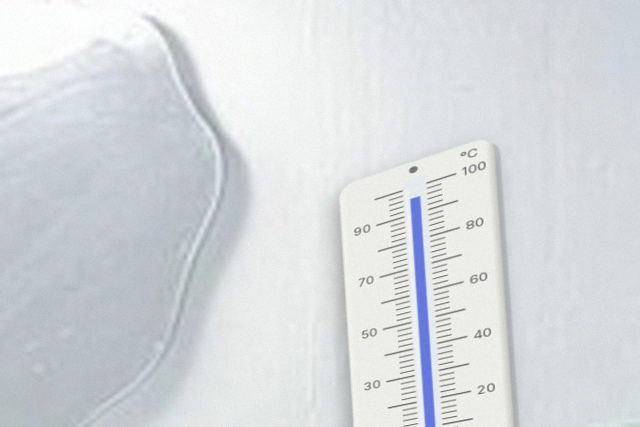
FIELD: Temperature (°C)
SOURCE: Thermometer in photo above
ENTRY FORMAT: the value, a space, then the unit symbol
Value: 96 °C
